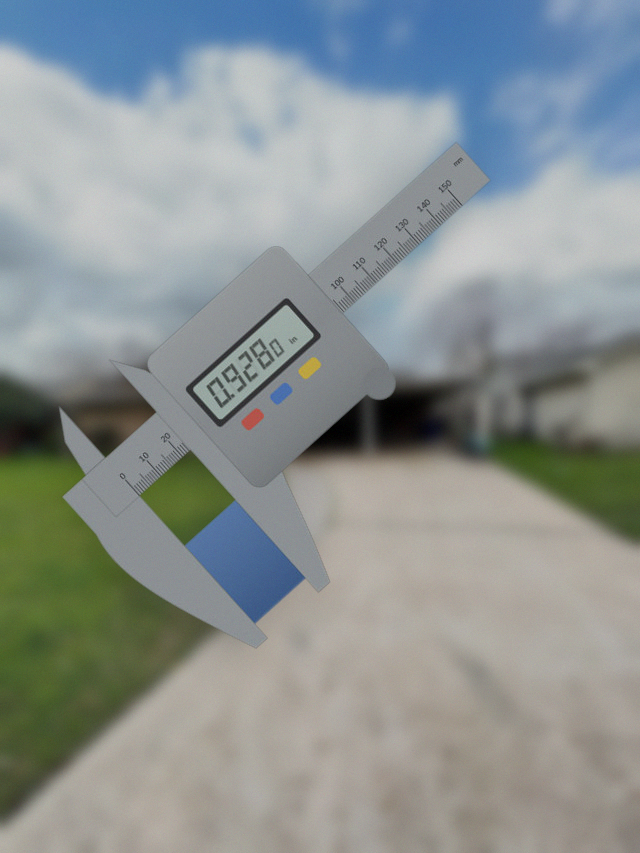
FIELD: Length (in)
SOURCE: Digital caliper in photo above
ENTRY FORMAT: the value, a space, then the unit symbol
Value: 0.9280 in
